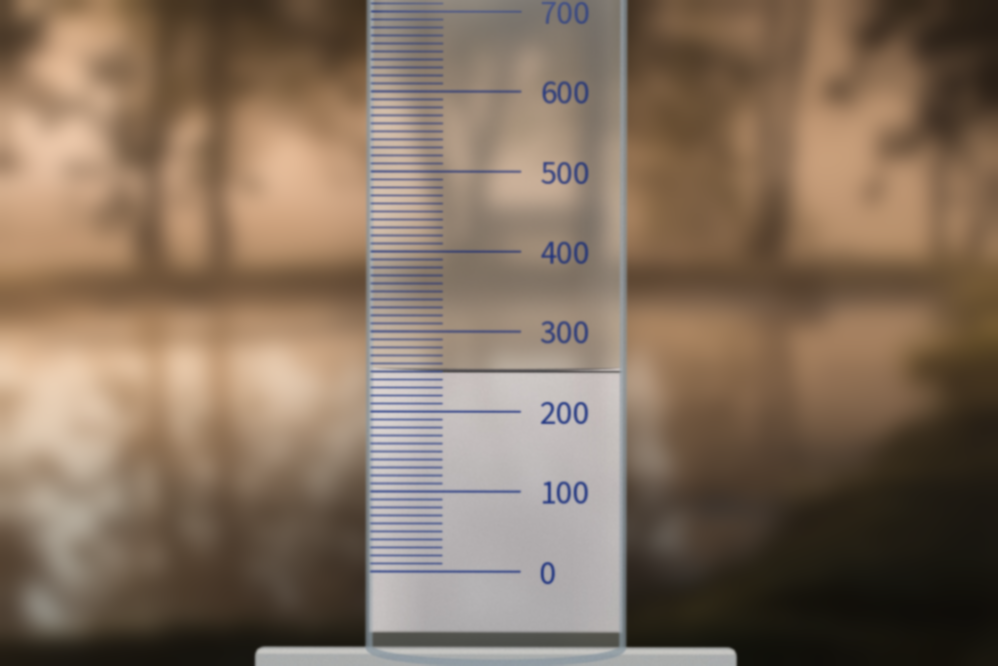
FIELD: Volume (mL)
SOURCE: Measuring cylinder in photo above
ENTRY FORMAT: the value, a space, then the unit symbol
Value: 250 mL
